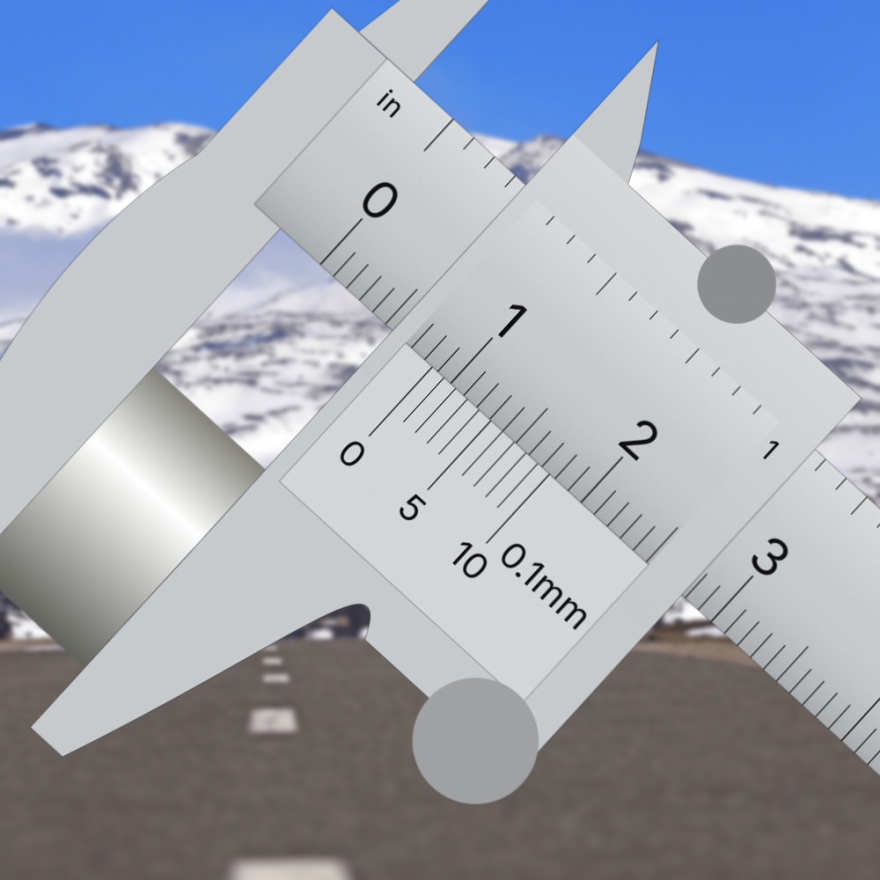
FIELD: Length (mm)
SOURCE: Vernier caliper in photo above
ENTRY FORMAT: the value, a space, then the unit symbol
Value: 8.6 mm
